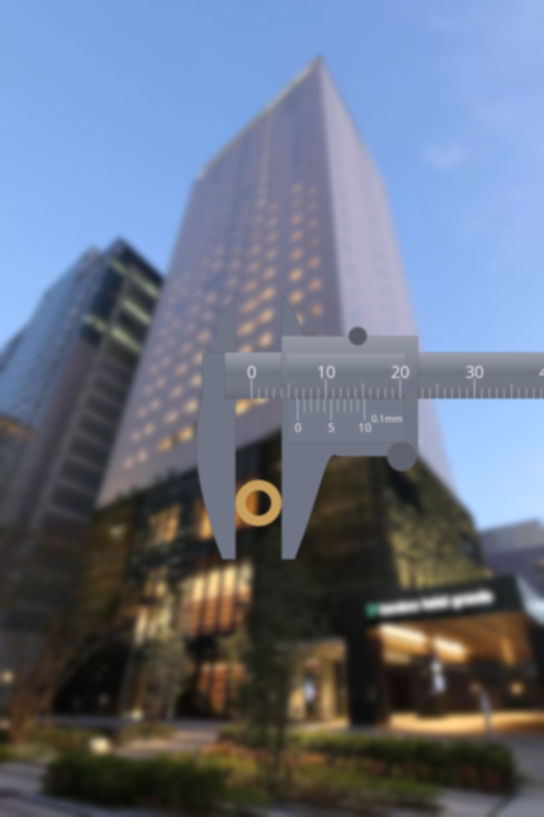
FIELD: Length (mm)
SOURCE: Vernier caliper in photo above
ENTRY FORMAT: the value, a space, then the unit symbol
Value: 6.2 mm
